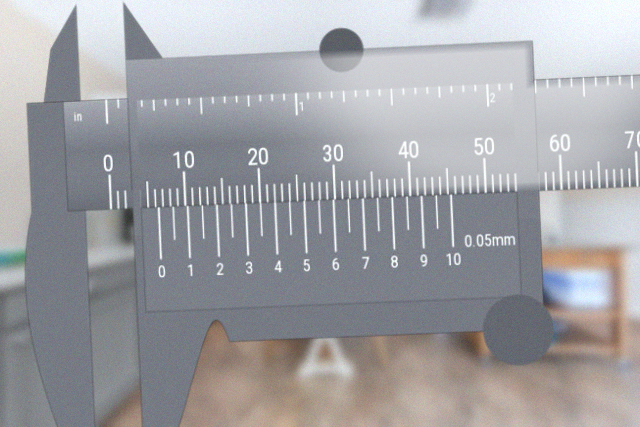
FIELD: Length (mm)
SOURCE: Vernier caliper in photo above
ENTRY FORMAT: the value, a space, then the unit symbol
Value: 6.4 mm
